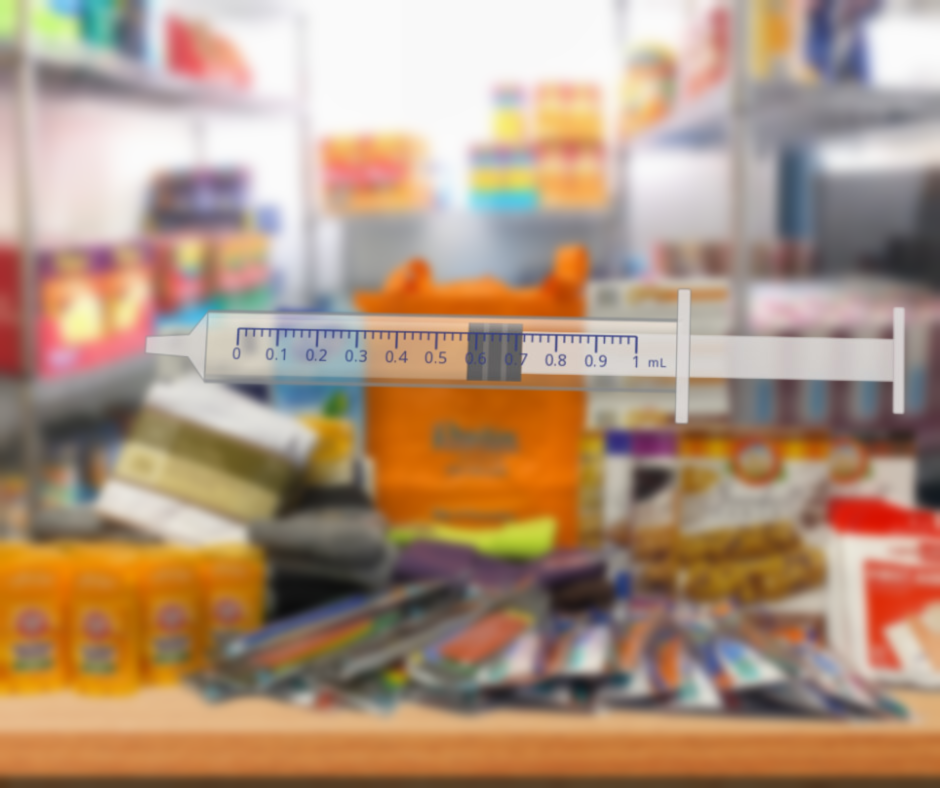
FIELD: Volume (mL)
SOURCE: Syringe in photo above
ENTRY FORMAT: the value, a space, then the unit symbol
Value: 0.58 mL
